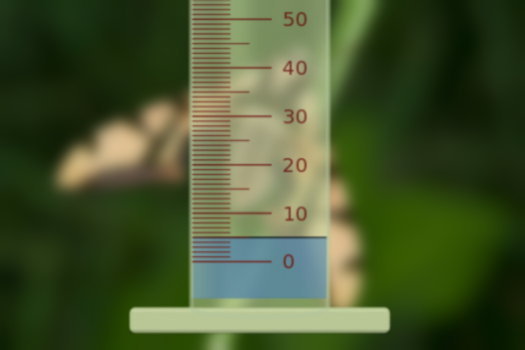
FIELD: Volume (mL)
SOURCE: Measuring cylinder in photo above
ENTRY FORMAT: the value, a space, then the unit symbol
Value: 5 mL
